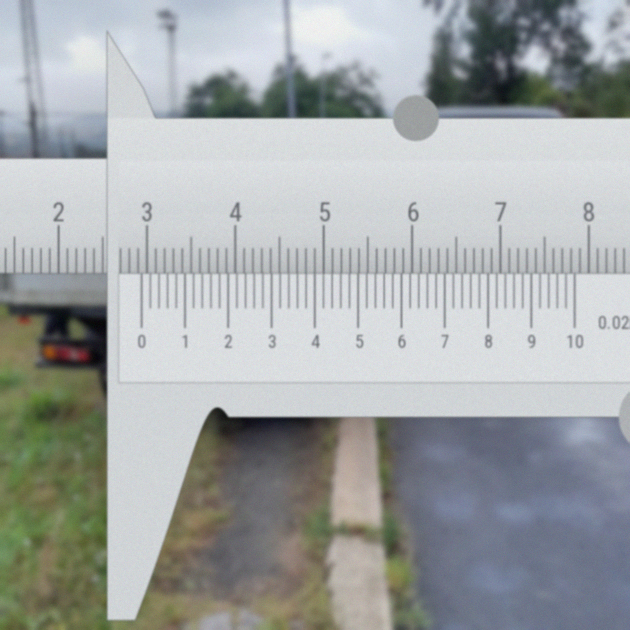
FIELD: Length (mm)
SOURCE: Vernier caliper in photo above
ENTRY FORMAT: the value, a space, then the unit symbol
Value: 29.4 mm
